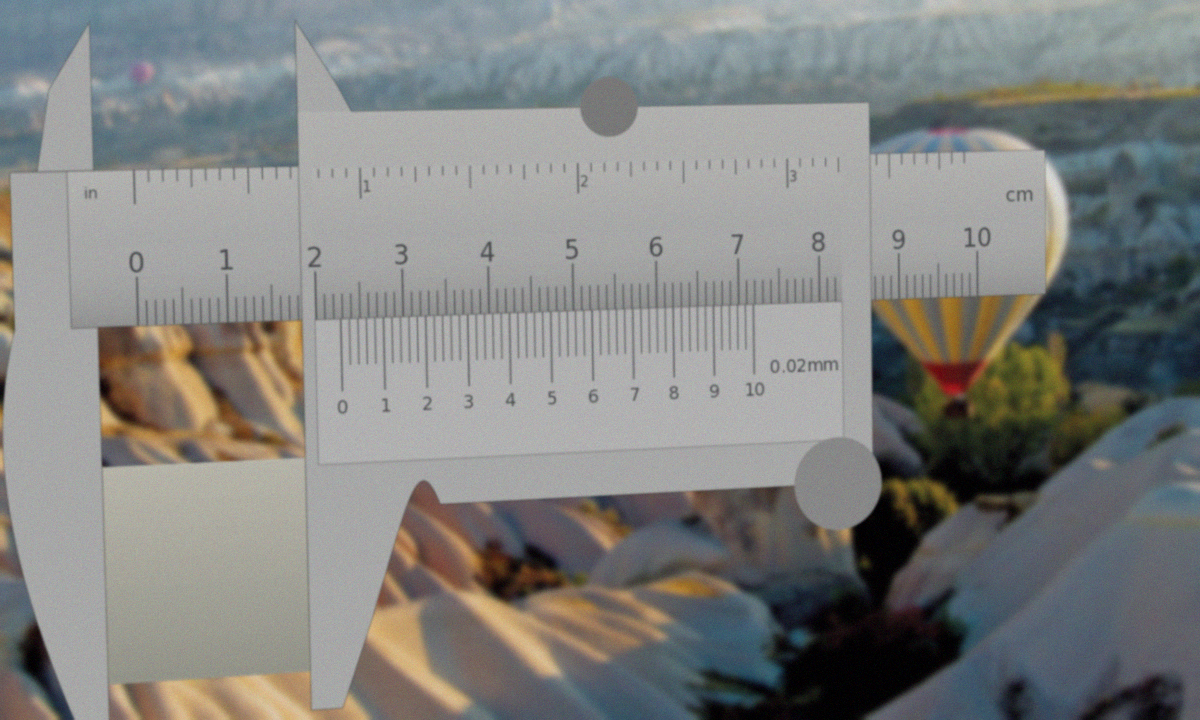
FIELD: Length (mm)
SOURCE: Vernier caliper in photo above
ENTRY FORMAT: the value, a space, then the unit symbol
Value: 22.8 mm
